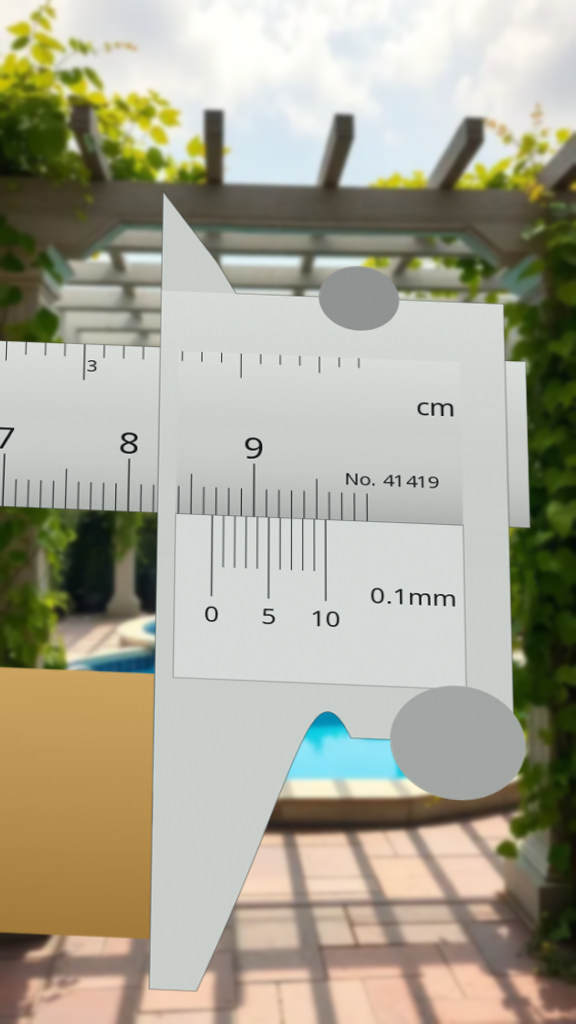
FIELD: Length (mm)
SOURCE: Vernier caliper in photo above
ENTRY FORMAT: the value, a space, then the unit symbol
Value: 86.7 mm
